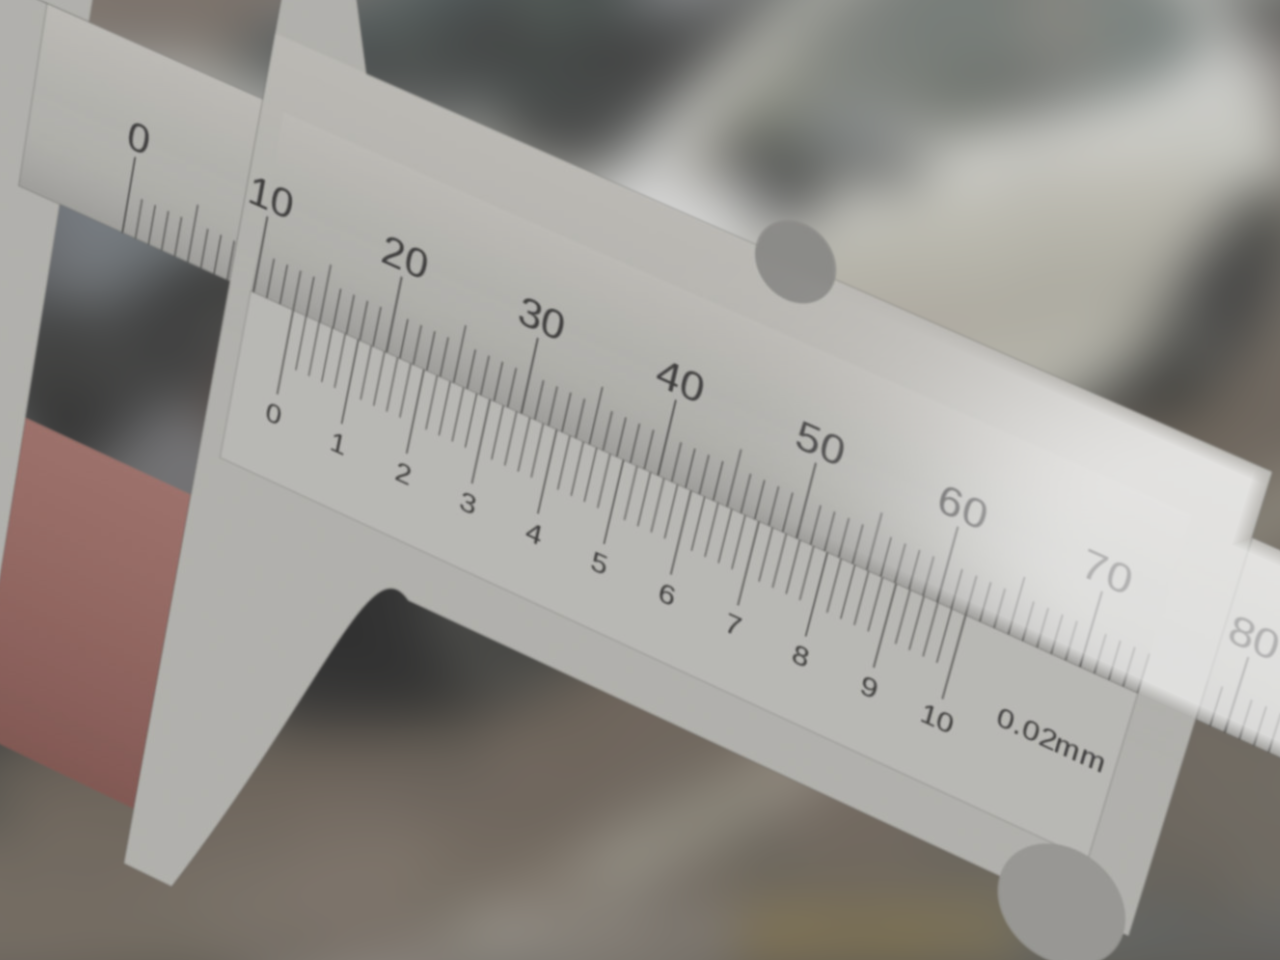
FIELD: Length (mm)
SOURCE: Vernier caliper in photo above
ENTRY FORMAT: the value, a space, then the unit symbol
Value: 13.0 mm
